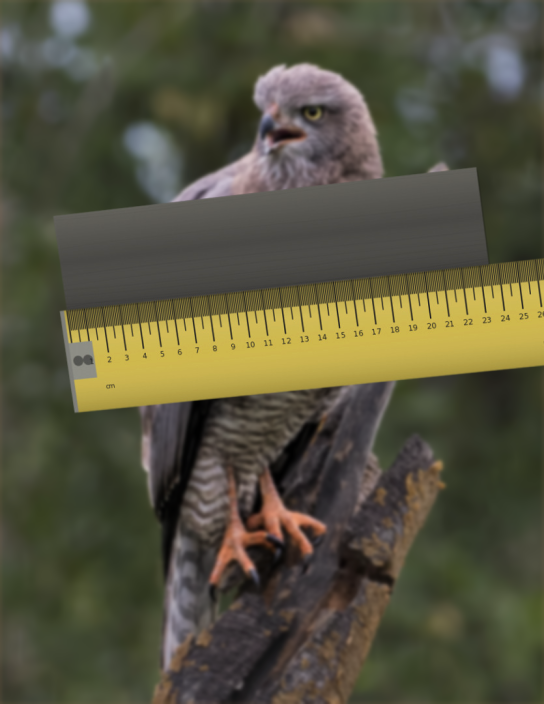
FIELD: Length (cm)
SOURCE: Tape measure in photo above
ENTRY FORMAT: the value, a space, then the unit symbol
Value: 23.5 cm
